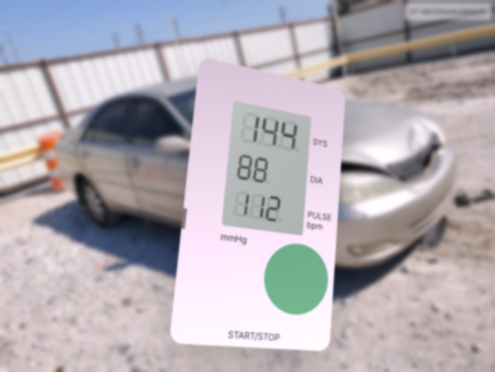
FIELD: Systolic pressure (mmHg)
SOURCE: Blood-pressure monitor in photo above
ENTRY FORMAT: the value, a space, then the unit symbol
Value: 144 mmHg
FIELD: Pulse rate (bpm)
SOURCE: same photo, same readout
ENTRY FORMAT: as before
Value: 112 bpm
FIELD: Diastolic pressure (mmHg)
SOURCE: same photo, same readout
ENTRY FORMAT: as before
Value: 88 mmHg
